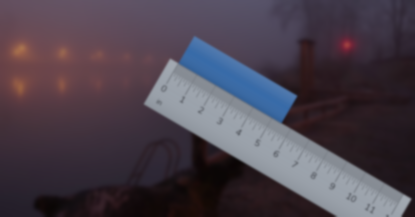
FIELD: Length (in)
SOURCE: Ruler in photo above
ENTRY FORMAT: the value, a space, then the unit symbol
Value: 5.5 in
